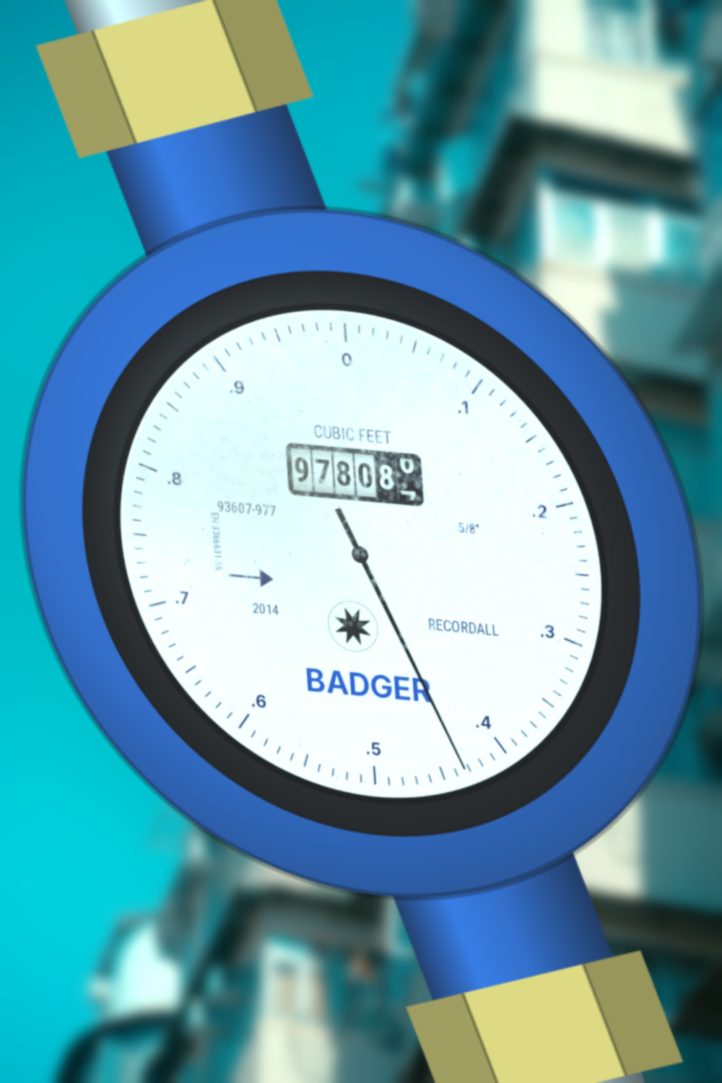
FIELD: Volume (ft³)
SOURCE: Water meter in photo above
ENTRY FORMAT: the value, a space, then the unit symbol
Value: 978086.43 ft³
